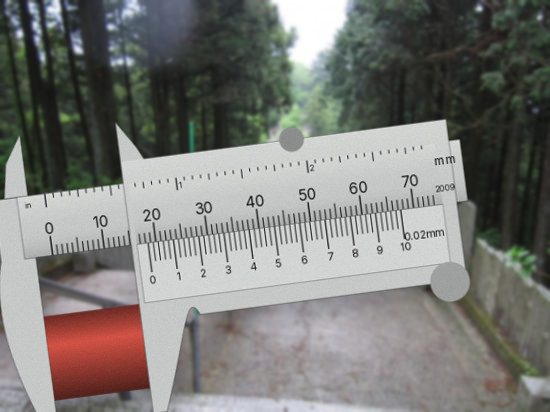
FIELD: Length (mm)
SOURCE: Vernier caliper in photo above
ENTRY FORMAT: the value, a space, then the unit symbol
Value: 18.5 mm
